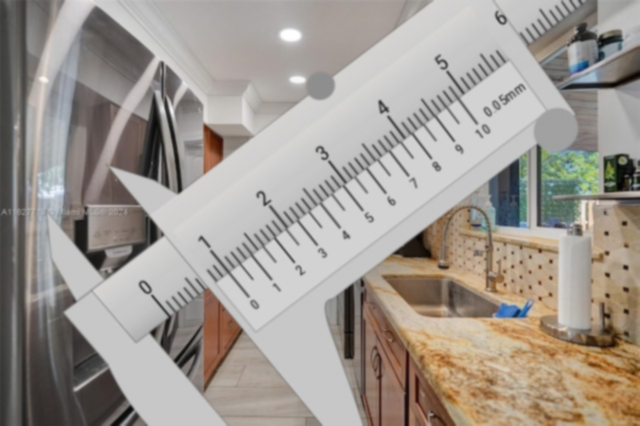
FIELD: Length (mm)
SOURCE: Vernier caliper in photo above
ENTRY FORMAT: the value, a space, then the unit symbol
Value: 10.0 mm
